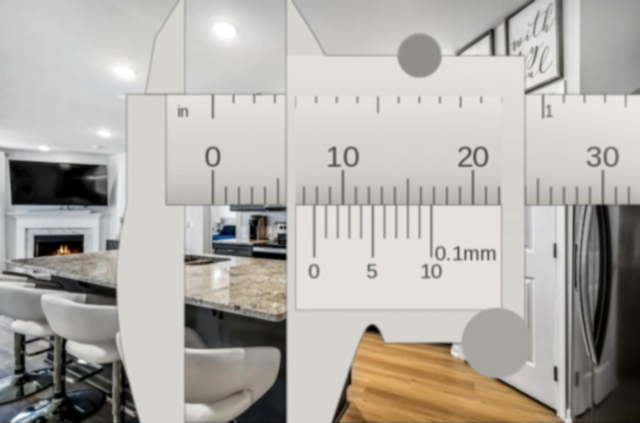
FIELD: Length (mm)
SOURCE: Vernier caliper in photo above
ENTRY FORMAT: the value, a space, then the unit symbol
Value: 7.8 mm
